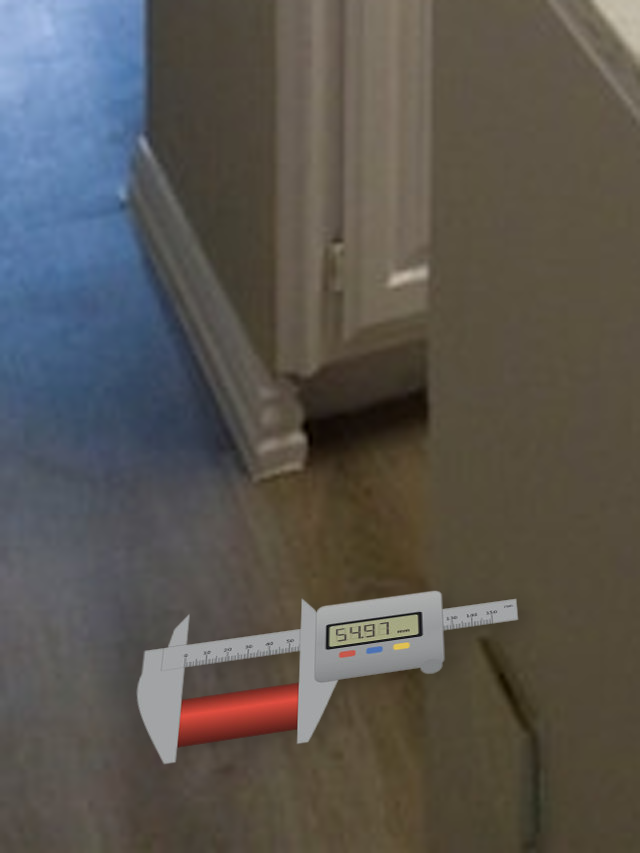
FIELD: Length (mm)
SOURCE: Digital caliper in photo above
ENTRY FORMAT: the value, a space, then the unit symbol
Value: 54.97 mm
